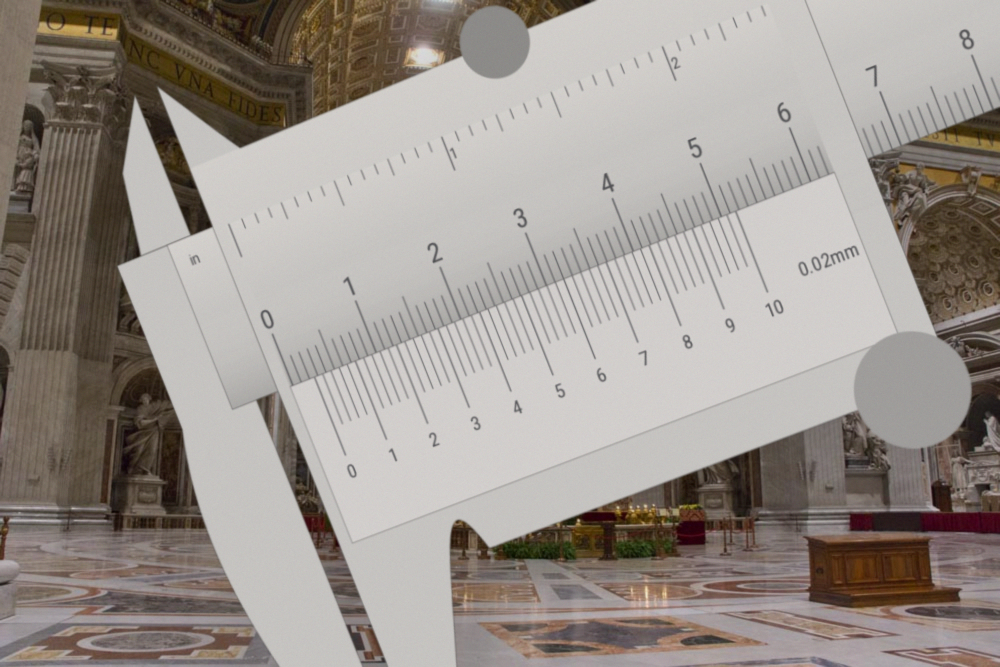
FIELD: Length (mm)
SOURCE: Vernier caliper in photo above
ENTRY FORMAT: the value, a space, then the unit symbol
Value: 2.6 mm
